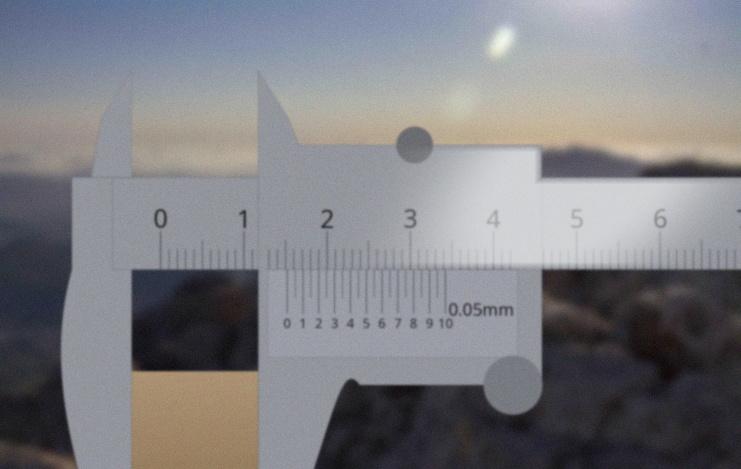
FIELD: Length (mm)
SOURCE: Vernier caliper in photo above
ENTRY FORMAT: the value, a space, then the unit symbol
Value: 15.2 mm
